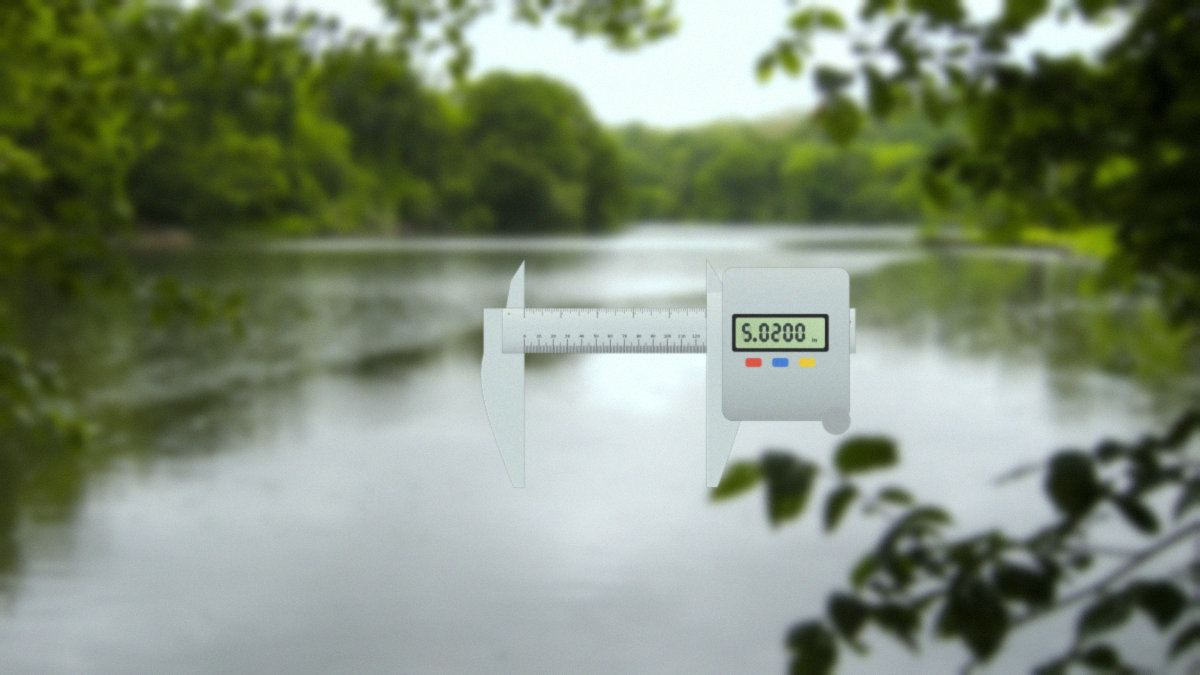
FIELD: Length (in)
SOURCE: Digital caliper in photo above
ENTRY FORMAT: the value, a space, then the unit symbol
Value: 5.0200 in
